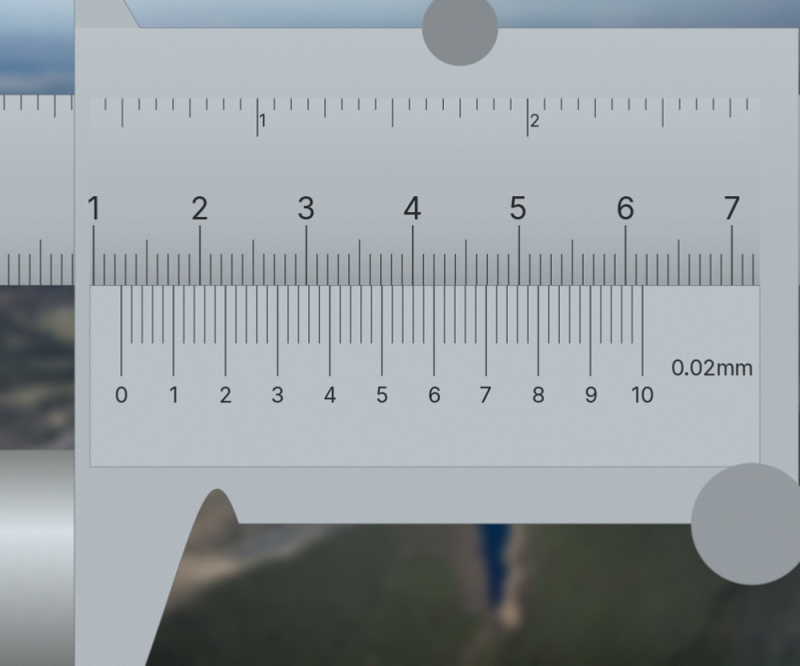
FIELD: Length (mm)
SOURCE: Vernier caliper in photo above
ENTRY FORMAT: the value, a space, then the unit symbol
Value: 12.6 mm
